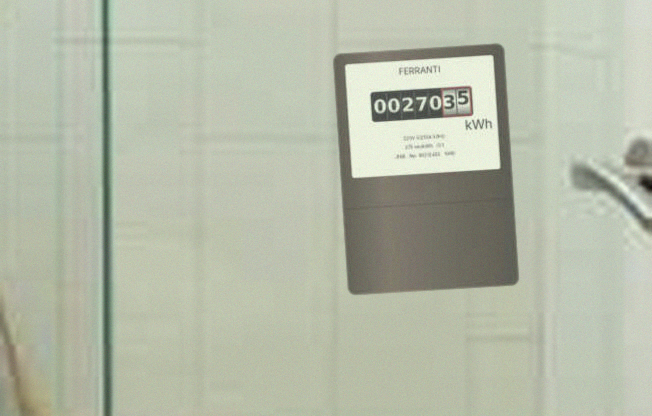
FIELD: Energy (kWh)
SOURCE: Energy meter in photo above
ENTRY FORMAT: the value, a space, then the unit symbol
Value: 270.35 kWh
